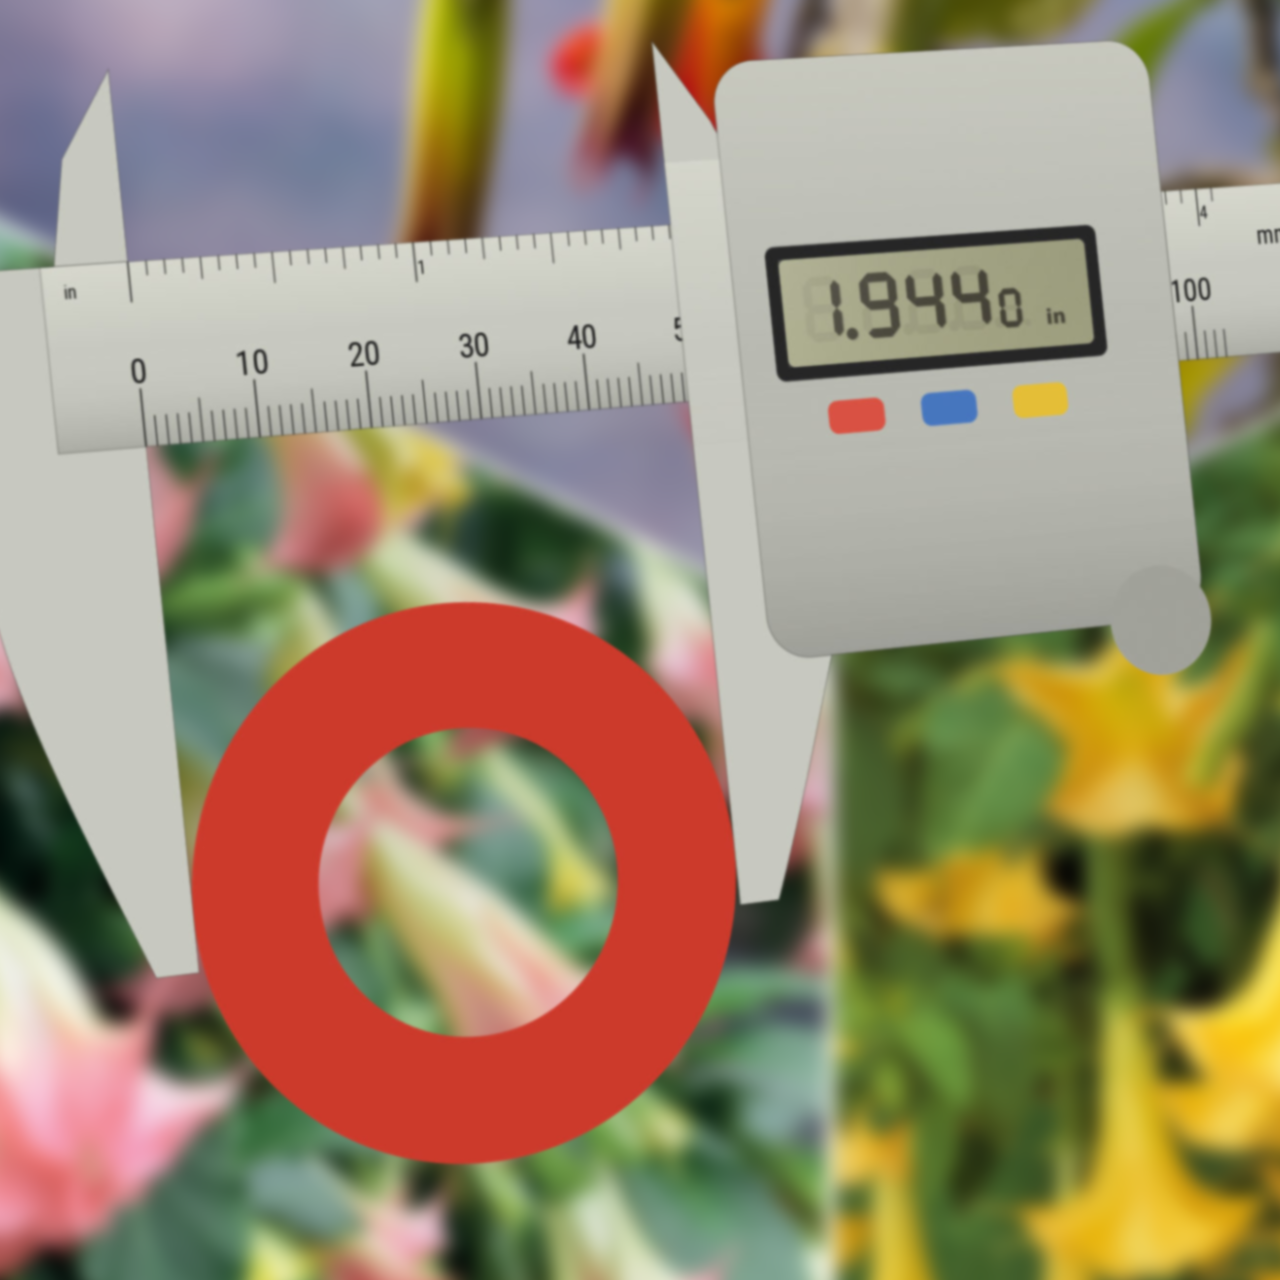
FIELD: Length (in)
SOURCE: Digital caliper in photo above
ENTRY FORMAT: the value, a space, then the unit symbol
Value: 1.9440 in
